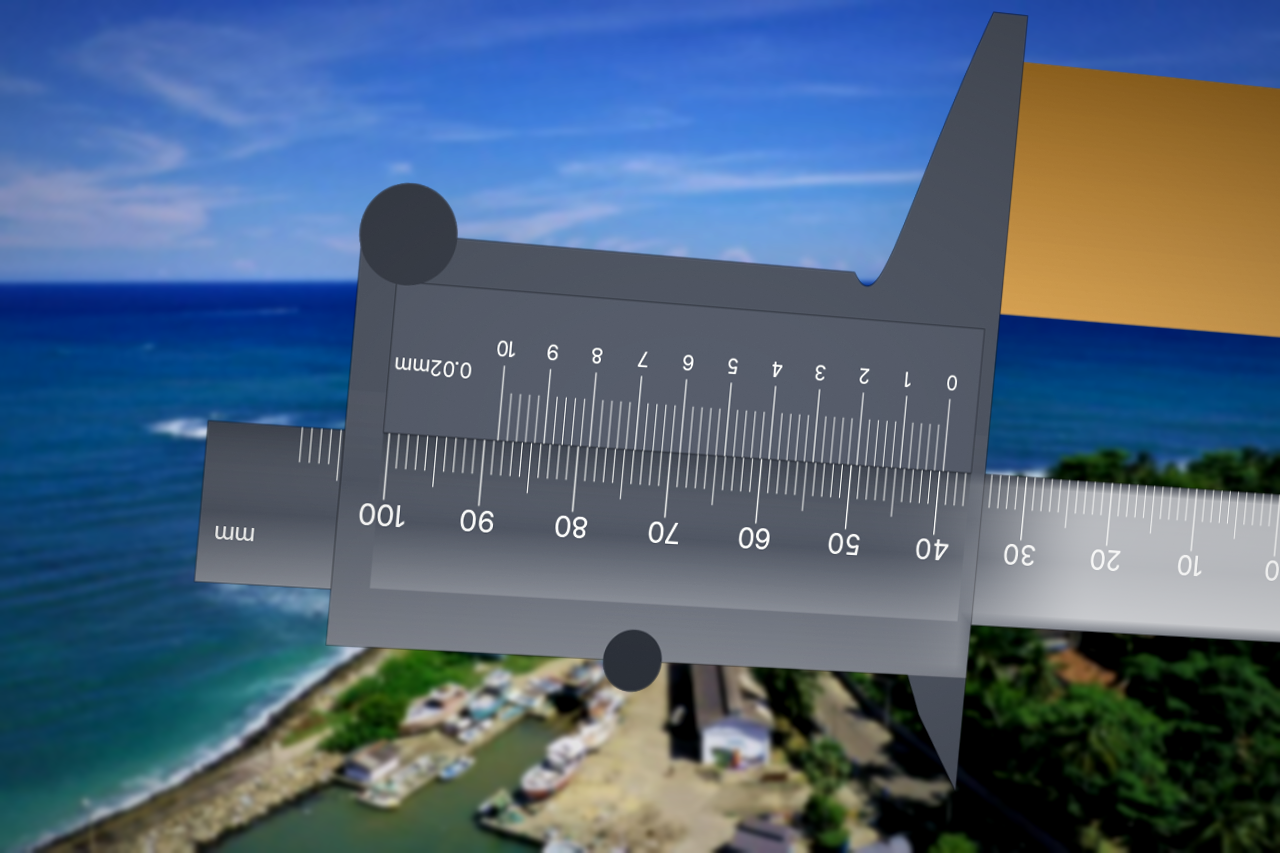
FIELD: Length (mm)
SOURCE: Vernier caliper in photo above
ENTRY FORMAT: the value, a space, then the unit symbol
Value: 39.6 mm
